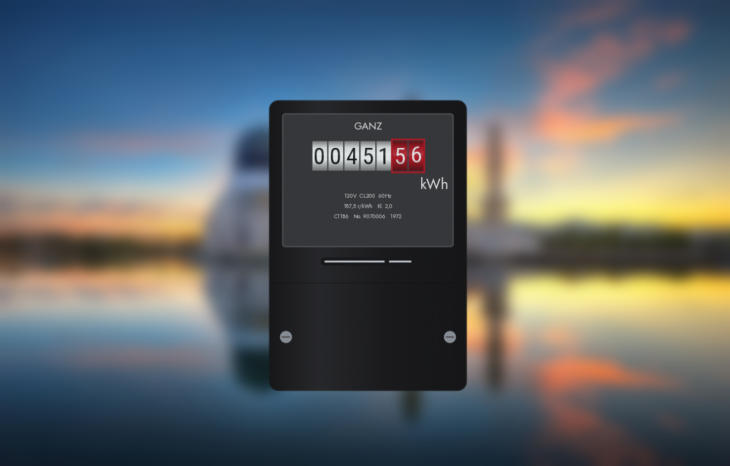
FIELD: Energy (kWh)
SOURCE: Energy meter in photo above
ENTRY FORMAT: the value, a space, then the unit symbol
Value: 451.56 kWh
